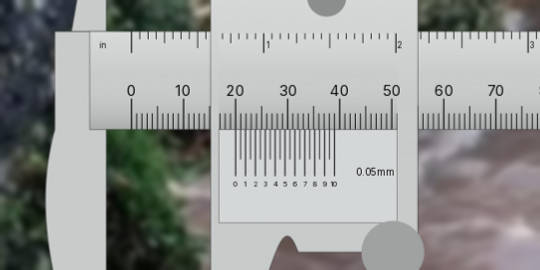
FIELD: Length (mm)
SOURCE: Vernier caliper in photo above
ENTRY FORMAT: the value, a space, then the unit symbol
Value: 20.0 mm
